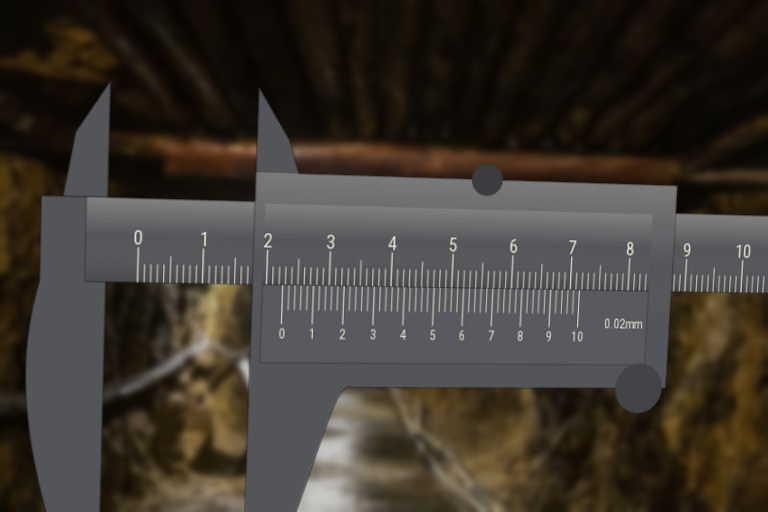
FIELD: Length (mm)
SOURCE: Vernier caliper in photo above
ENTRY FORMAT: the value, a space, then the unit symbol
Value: 22.6 mm
